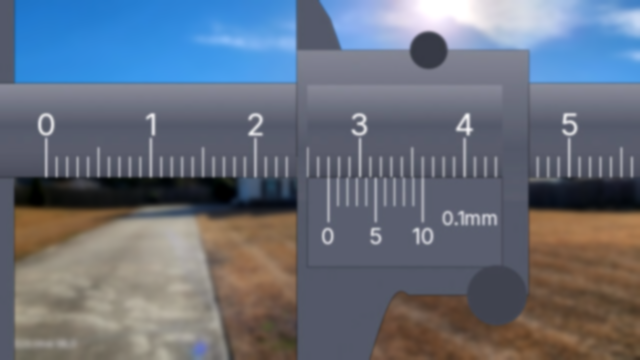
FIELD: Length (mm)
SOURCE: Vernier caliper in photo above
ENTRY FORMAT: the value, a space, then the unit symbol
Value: 27.0 mm
